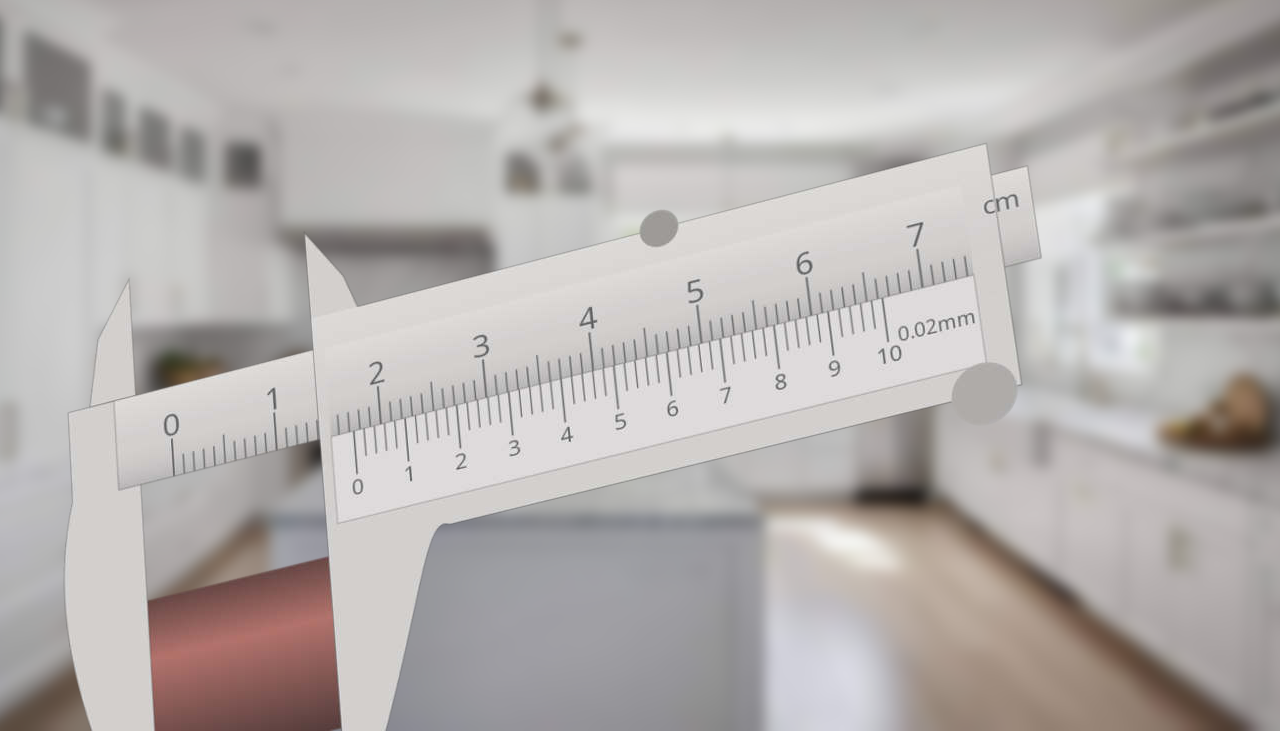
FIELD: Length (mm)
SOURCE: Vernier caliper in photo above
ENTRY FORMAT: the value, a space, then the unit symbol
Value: 17.4 mm
